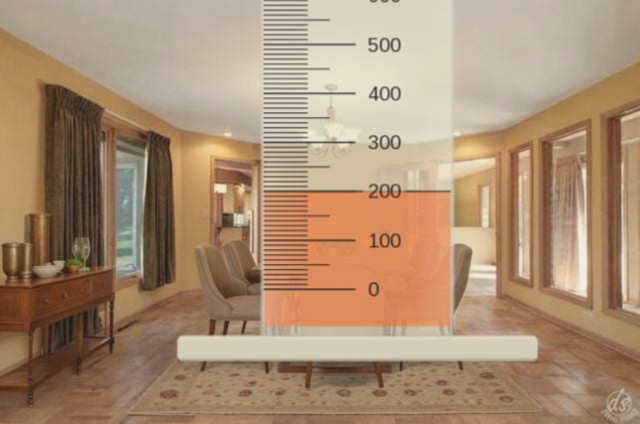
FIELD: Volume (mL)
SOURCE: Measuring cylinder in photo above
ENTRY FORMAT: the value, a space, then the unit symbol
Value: 200 mL
